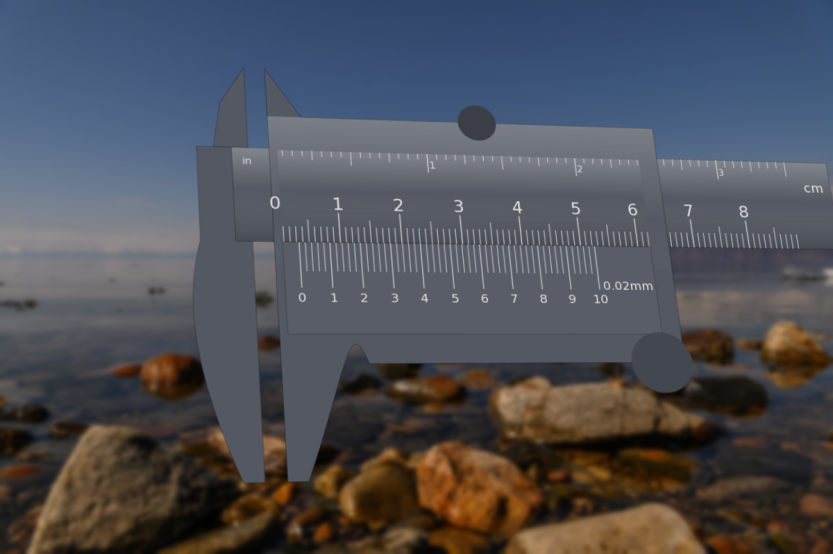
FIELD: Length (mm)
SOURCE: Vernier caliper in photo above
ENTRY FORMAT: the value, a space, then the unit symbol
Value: 3.4 mm
